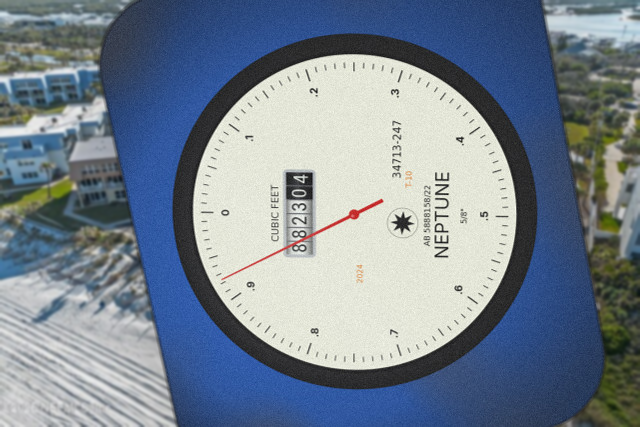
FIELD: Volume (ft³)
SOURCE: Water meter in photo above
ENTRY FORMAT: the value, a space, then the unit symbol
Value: 882303.92 ft³
